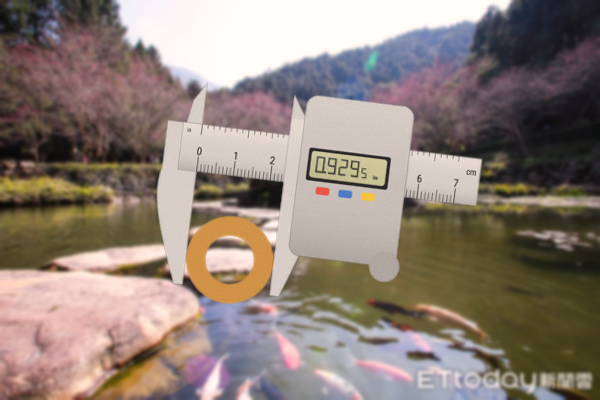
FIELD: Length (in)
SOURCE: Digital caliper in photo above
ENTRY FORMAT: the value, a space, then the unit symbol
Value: 0.9295 in
